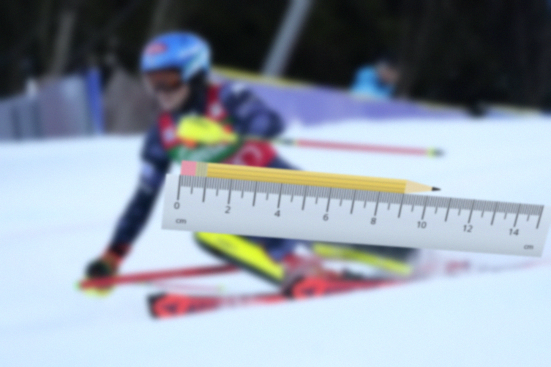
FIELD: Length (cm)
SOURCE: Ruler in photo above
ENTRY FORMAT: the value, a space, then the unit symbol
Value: 10.5 cm
